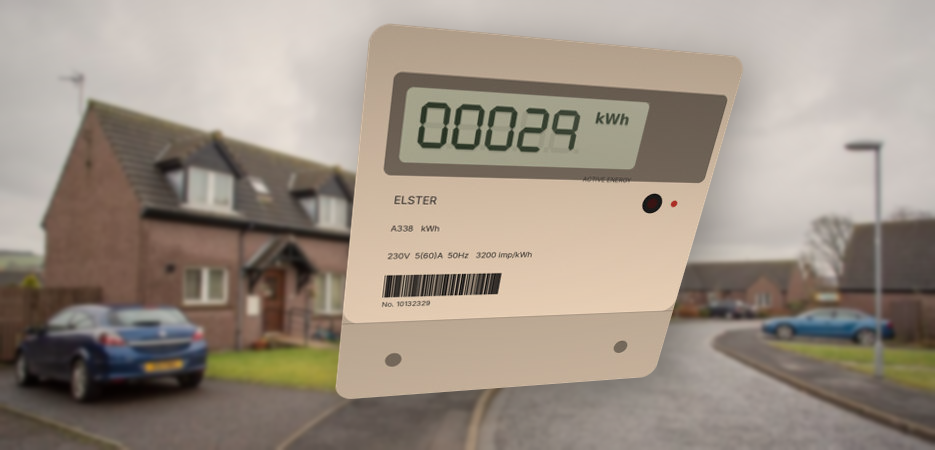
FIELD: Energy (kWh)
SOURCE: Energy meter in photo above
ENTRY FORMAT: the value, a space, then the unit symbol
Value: 29 kWh
